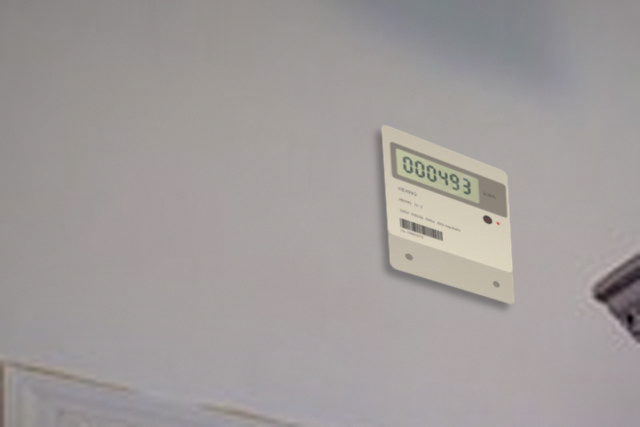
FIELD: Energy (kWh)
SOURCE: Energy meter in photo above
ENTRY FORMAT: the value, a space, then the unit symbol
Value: 493 kWh
